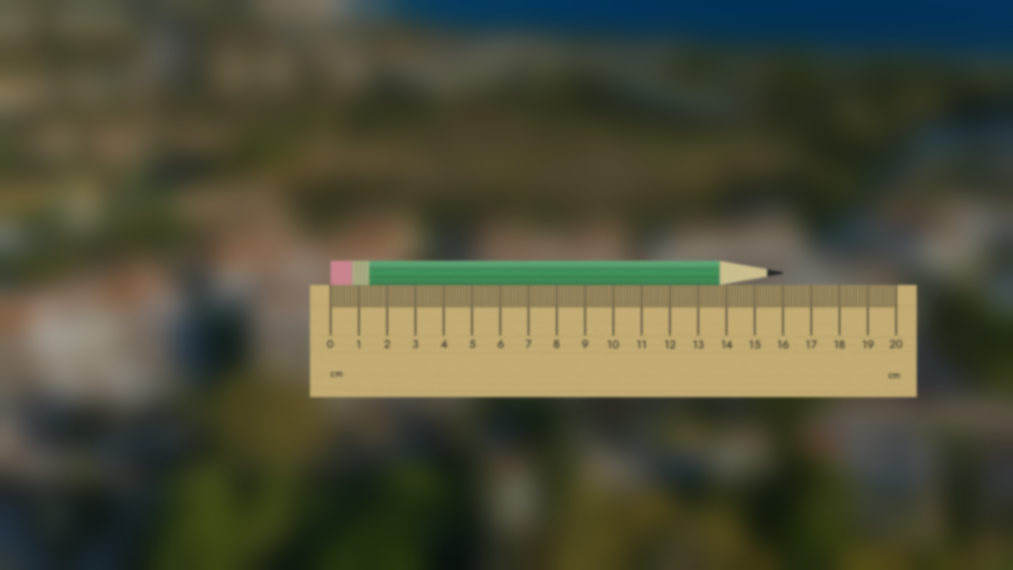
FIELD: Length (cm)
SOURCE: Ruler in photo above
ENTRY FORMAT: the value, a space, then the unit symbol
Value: 16 cm
